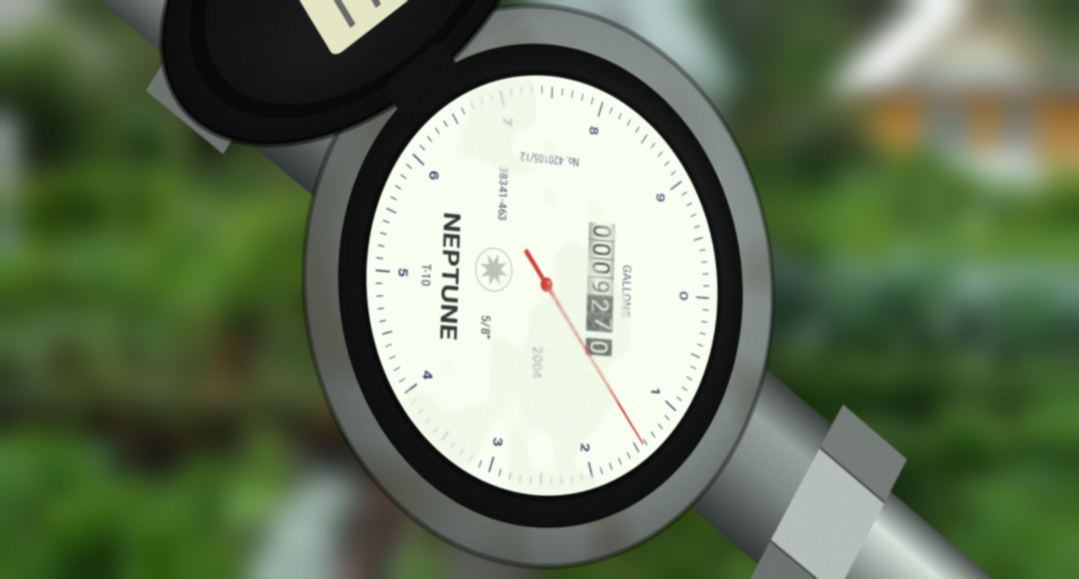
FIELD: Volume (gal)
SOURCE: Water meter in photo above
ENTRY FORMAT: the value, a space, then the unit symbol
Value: 9271.4 gal
